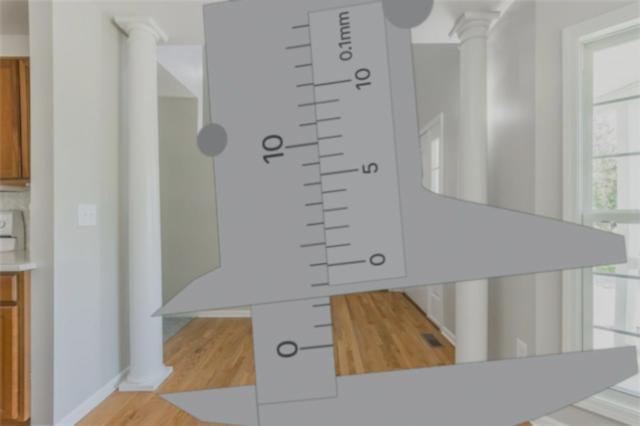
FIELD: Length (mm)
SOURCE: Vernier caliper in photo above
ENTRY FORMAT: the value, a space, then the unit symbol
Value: 3.9 mm
